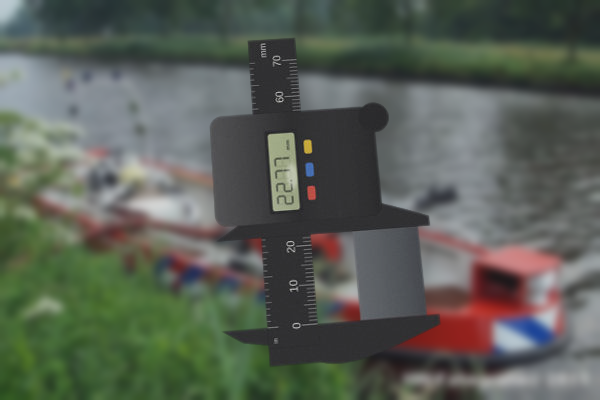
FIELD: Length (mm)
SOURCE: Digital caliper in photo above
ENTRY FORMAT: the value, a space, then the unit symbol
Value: 22.77 mm
